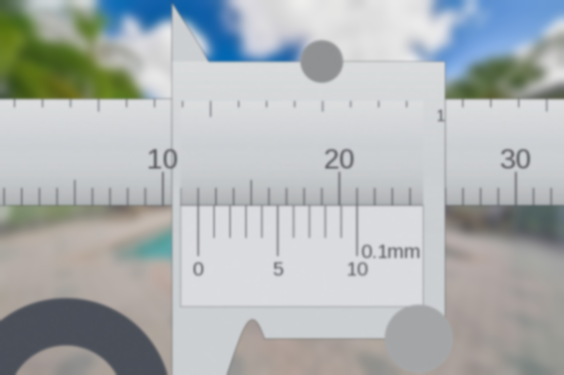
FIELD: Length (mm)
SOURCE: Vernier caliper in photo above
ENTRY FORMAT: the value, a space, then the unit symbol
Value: 12.0 mm
